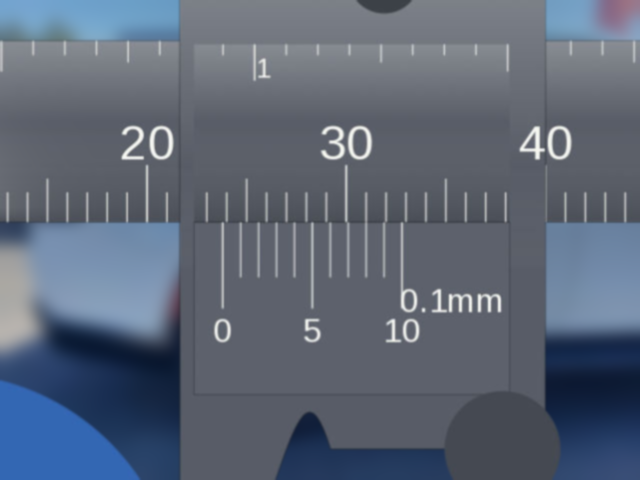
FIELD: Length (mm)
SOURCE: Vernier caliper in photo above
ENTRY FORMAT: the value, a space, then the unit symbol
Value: 23.8 mm
